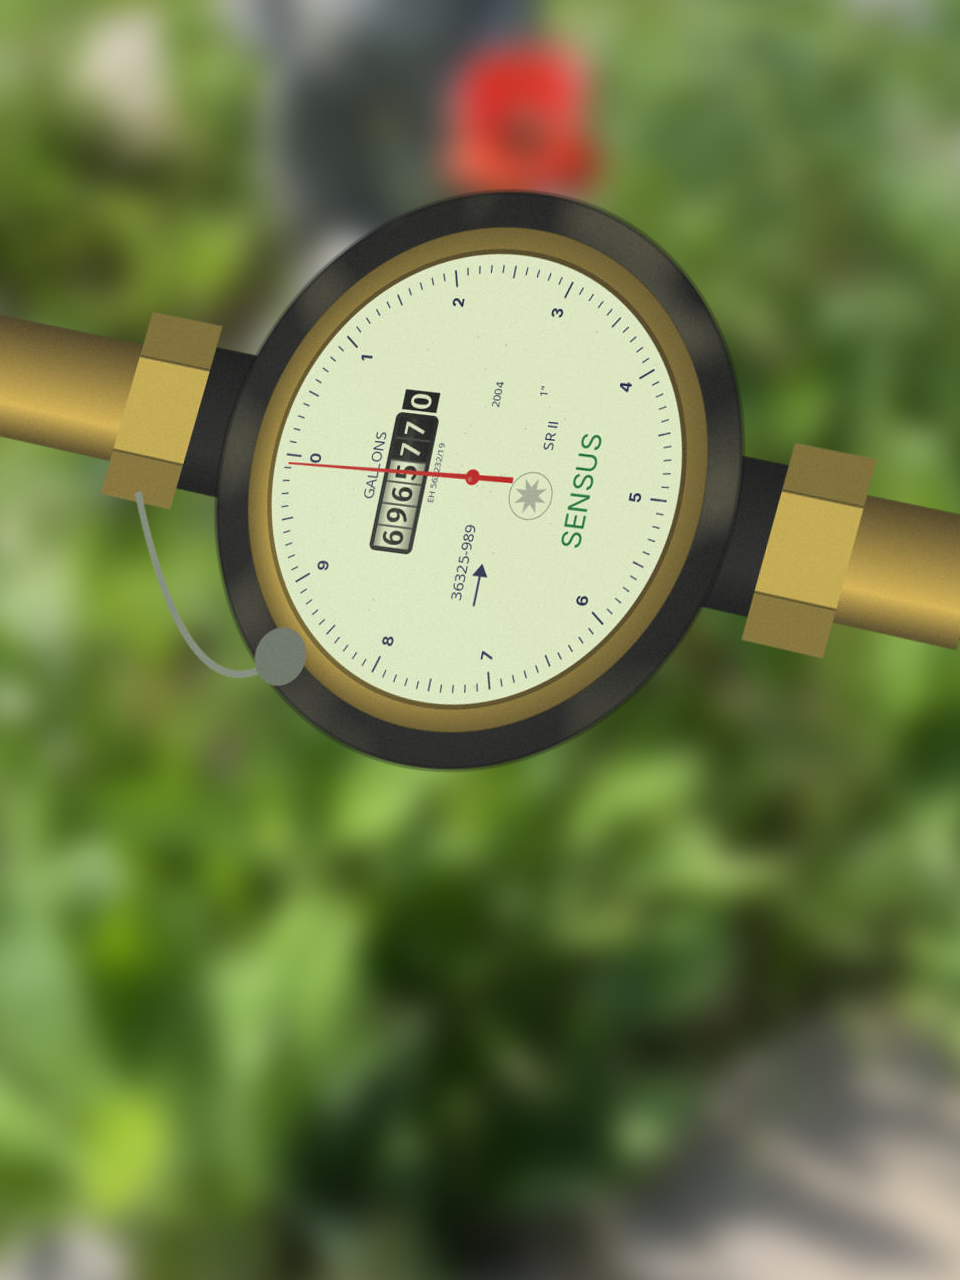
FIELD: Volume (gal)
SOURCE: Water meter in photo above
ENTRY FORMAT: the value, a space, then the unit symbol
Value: 6965769.9 gal
